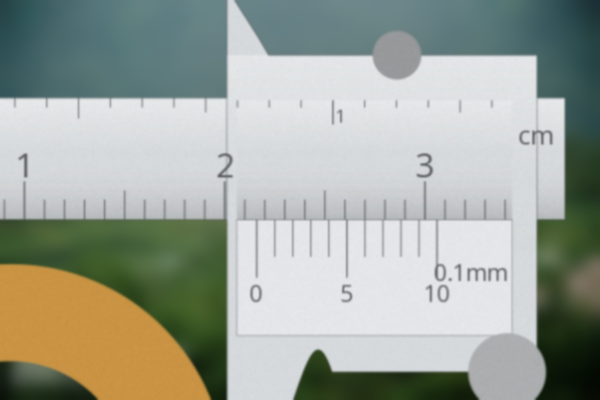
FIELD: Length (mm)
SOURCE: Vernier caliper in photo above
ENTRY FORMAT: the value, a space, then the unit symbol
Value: 21.6 mm
